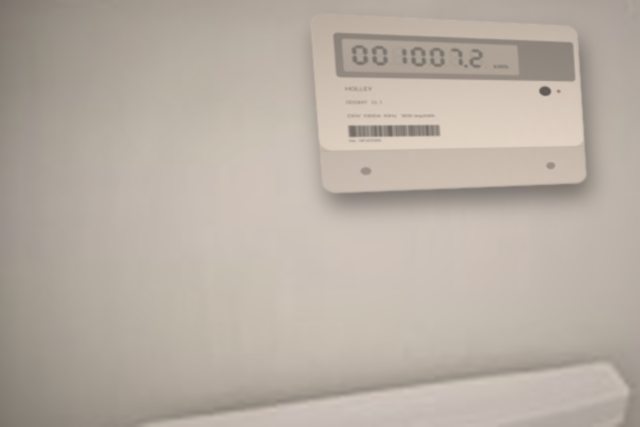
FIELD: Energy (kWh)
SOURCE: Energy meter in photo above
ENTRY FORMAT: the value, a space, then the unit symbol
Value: 1007.2 kWh
